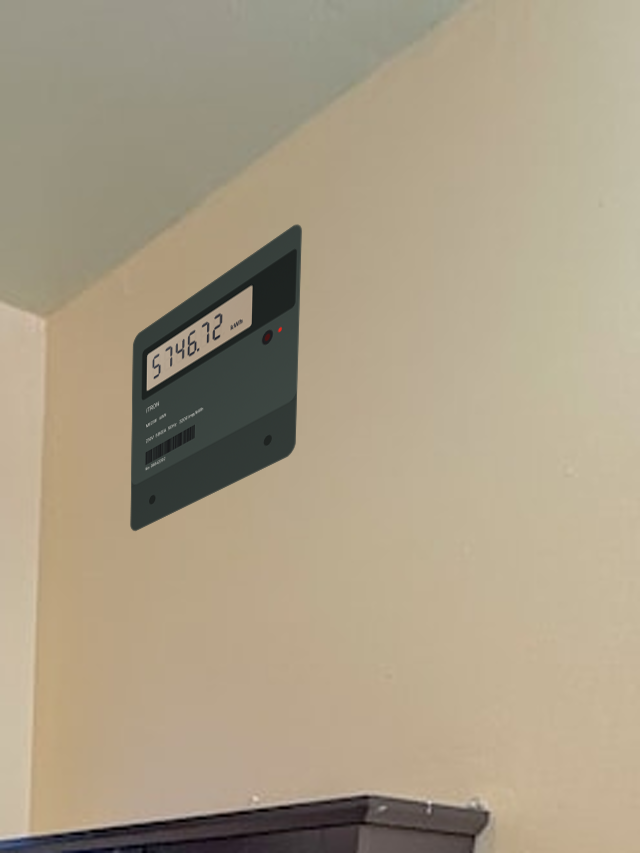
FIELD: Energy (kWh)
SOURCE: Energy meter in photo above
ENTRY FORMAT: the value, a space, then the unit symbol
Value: 5746.72 kWh
